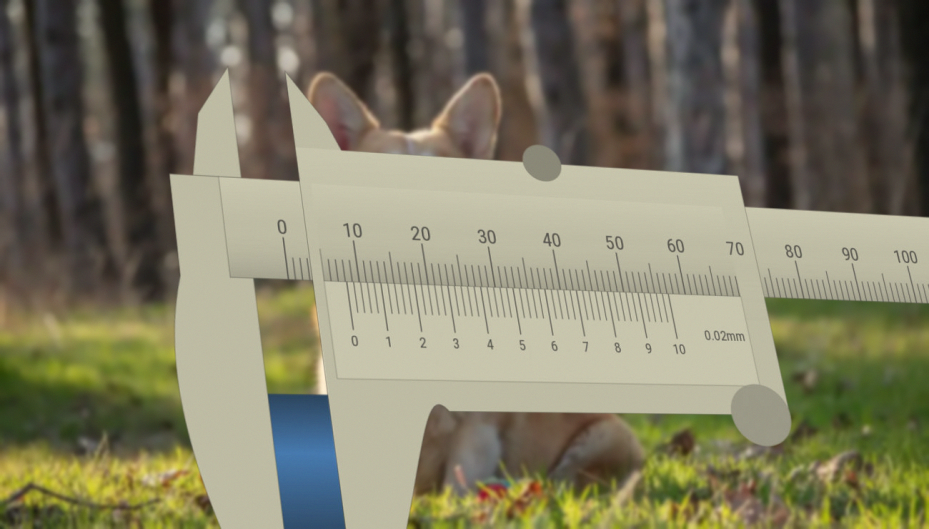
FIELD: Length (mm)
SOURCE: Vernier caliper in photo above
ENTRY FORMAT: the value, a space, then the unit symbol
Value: 8.2 mm
